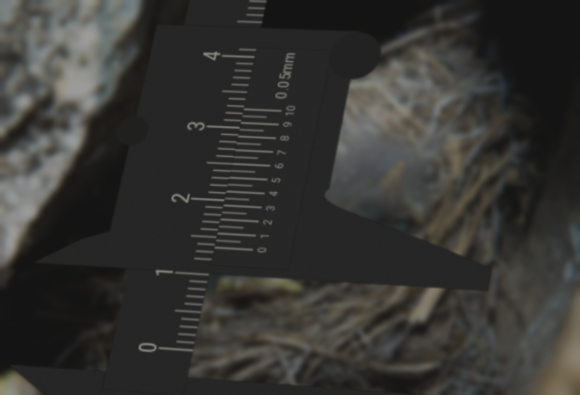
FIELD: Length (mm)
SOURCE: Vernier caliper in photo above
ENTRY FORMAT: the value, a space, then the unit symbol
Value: 13.6 mm
